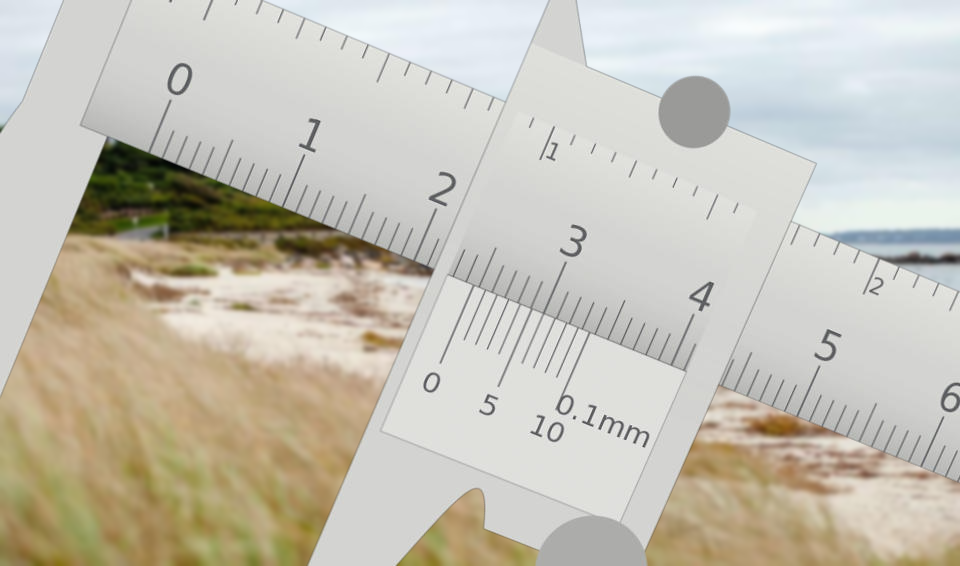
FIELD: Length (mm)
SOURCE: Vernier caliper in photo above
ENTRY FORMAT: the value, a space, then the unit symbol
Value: 24.6 mm
